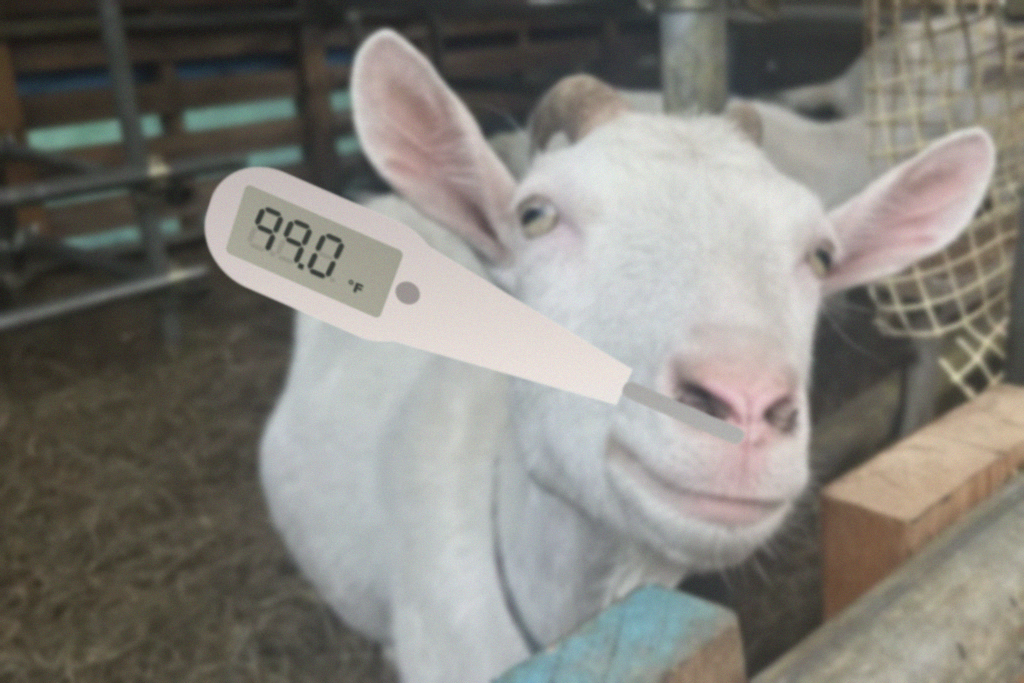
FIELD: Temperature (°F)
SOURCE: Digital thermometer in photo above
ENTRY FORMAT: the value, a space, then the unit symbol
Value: 99.0 °F
